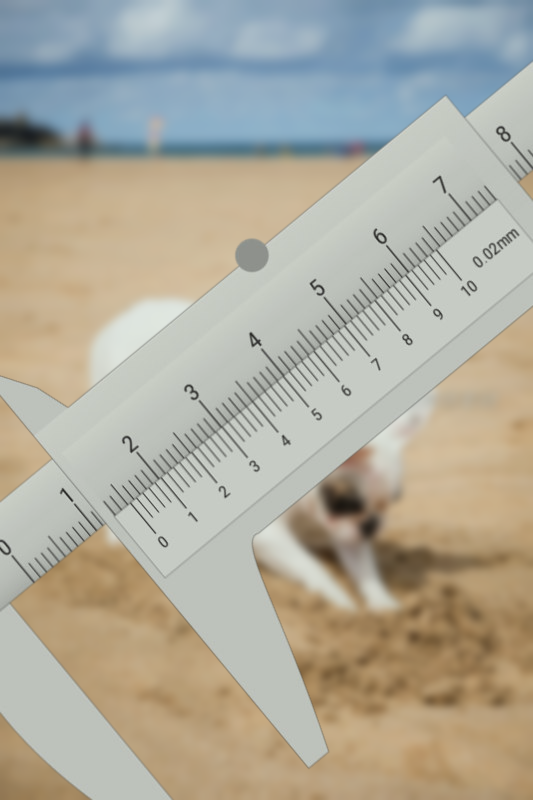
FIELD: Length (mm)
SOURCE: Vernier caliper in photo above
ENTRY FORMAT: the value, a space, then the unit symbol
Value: 15.4 mm
